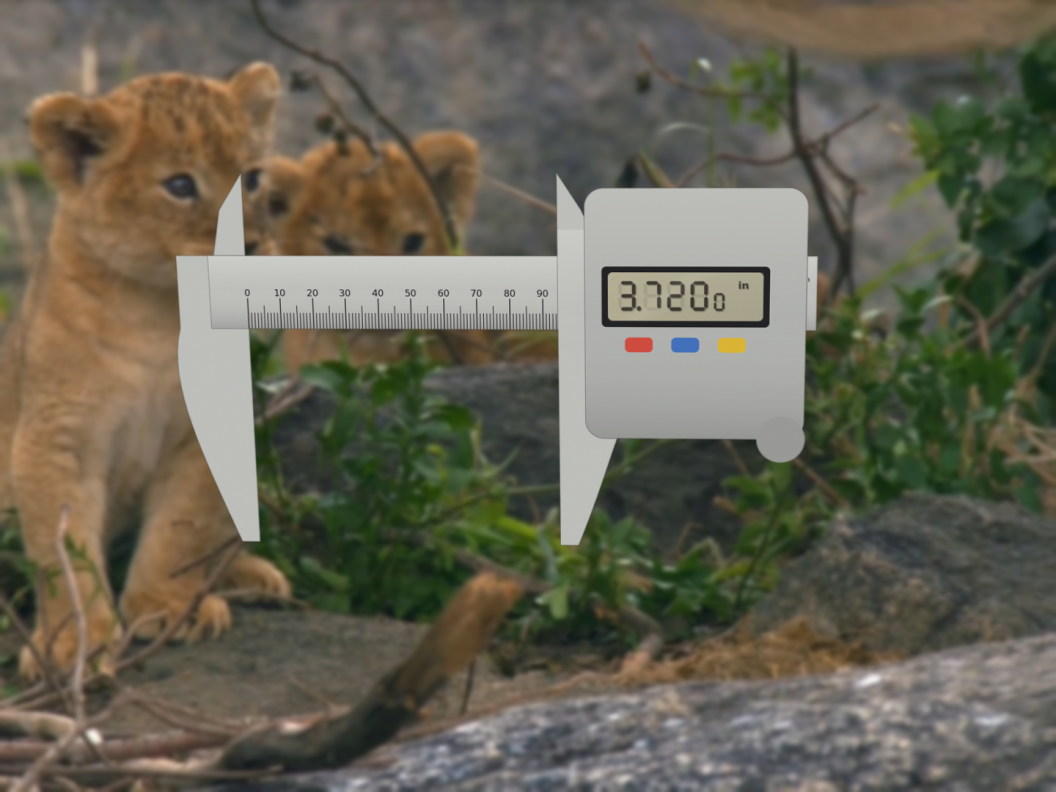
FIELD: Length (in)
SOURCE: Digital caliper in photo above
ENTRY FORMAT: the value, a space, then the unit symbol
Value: 3.7200 in
